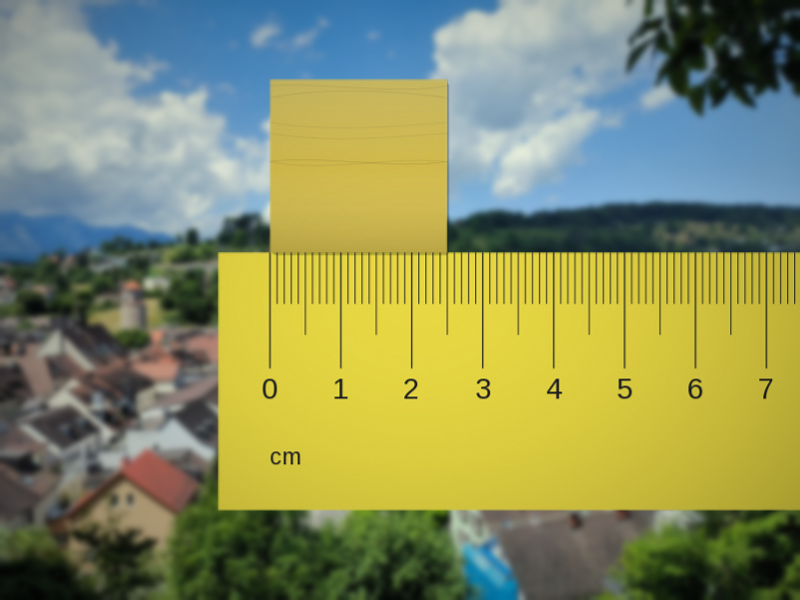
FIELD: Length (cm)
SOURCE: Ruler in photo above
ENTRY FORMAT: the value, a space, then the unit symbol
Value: 2.5 cm
